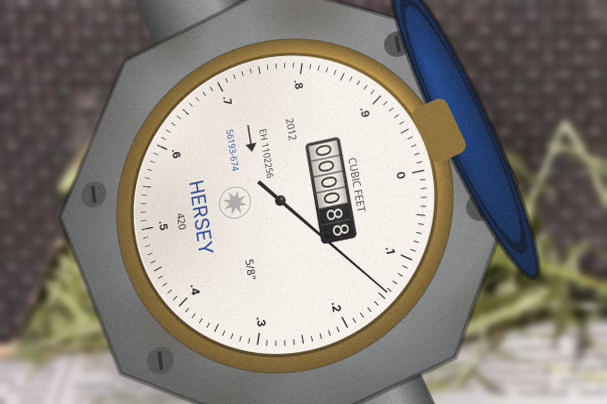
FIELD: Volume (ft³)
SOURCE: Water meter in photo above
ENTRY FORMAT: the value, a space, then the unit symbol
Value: 88.14 ft³
